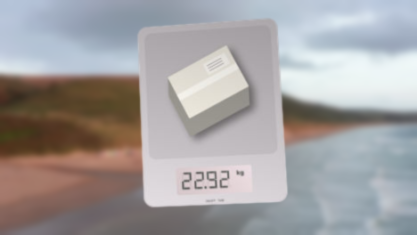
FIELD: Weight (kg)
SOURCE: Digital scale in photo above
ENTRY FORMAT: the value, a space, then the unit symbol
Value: 22.92 kg
